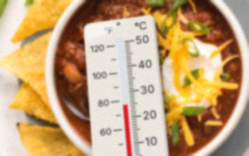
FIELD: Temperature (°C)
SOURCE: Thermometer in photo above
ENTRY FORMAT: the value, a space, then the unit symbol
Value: 25 °C
